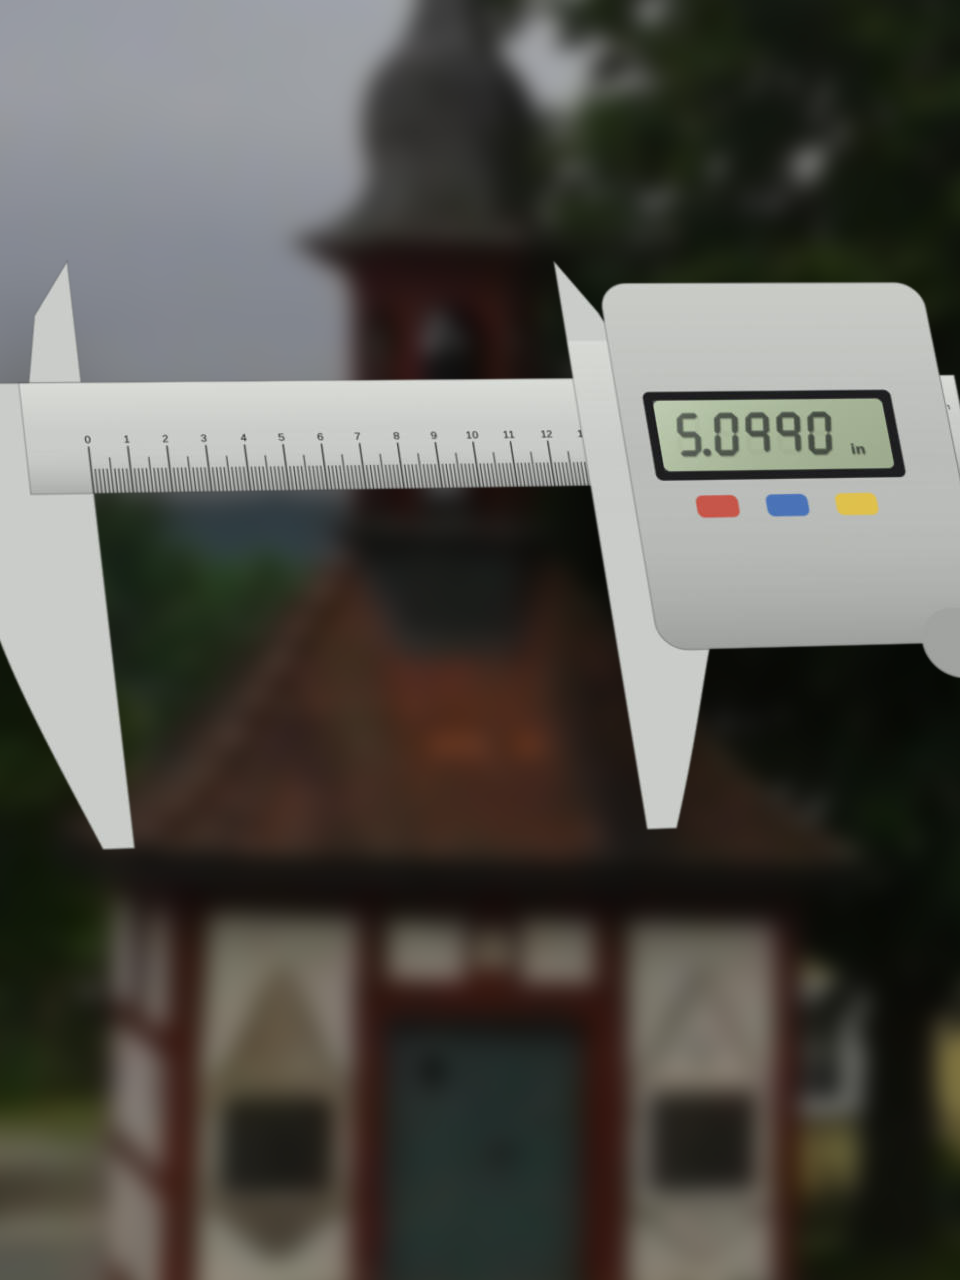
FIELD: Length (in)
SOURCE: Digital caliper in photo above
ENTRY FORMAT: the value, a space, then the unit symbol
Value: 5.0990 in
